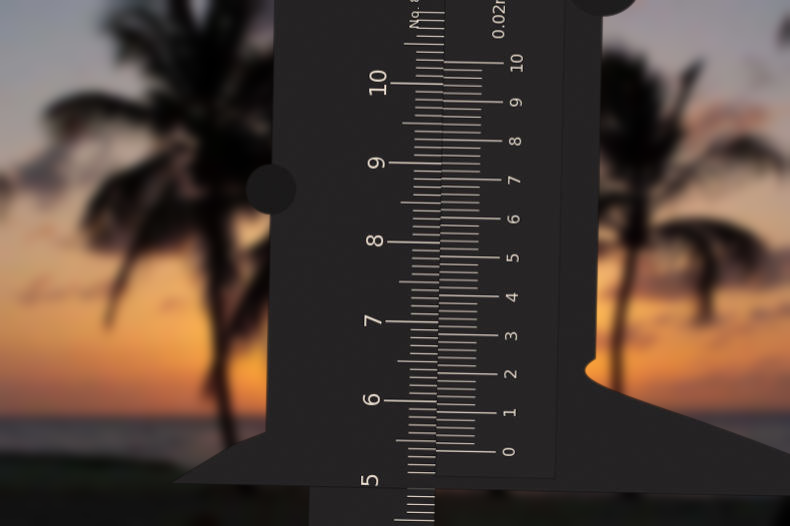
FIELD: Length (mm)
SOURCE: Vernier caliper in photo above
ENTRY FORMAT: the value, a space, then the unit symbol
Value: 53.8 mm
